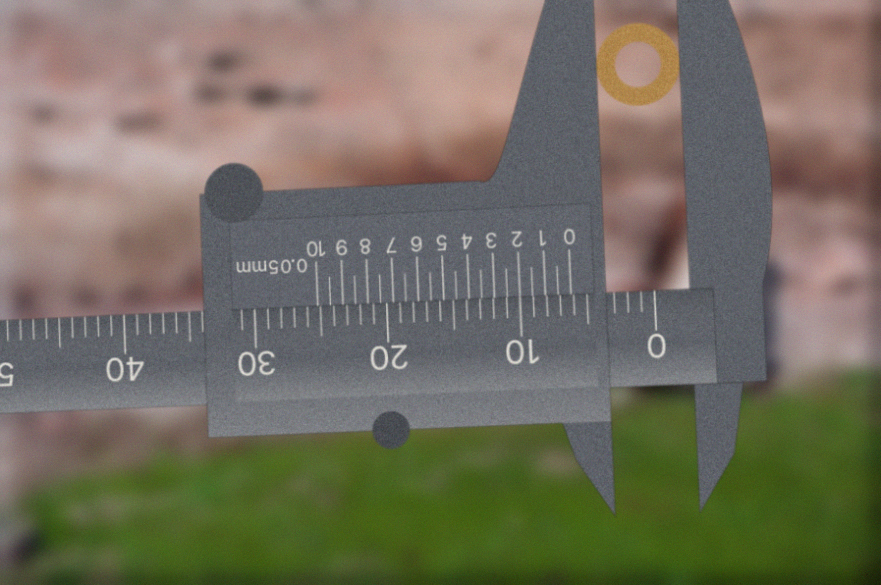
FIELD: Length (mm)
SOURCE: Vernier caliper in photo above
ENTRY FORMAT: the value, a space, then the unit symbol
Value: 6.2 mm
